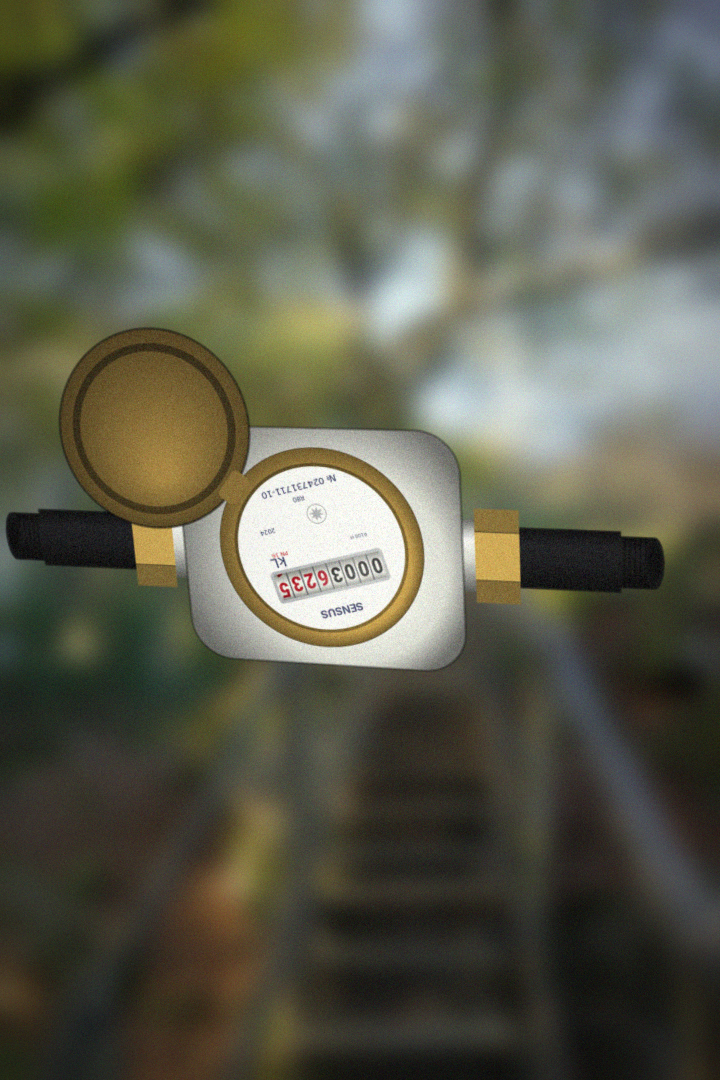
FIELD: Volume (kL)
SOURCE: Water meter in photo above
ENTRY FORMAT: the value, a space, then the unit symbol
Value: 3.6235 kL
